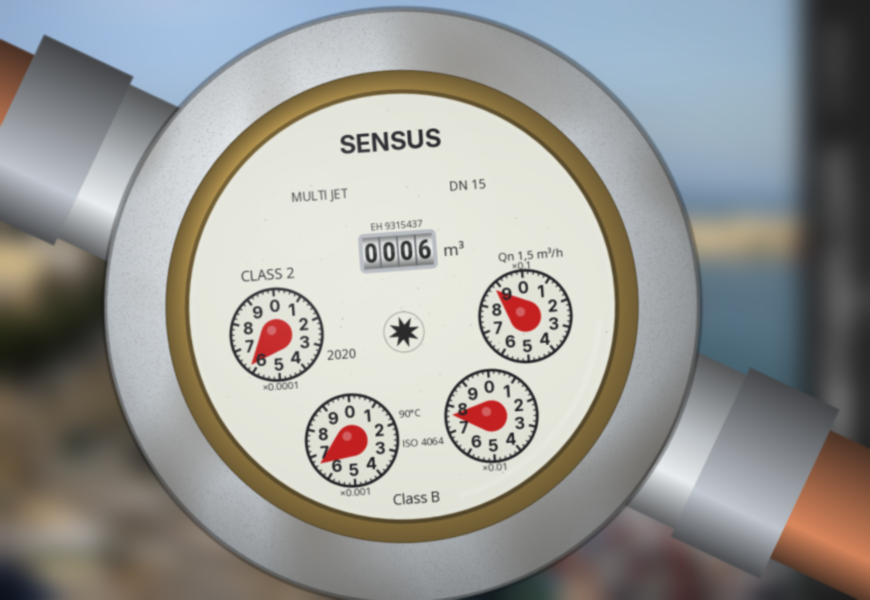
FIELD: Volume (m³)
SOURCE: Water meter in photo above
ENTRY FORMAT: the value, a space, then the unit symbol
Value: 6.8766 m³
